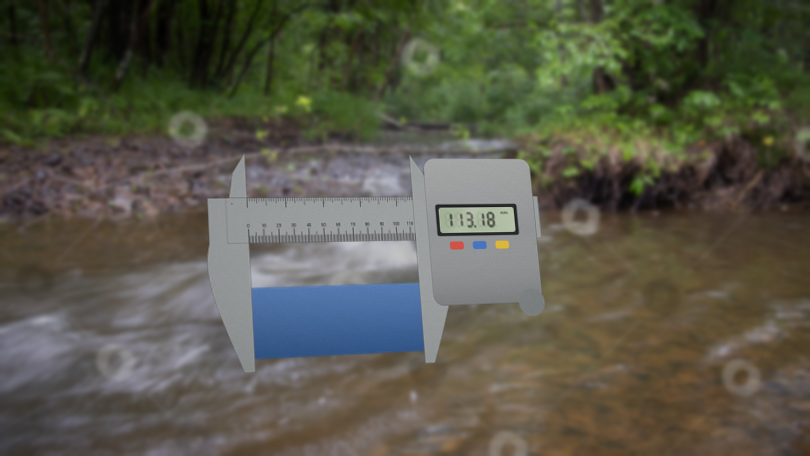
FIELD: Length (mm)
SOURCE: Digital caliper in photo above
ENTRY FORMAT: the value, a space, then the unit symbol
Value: 113.18 mm
